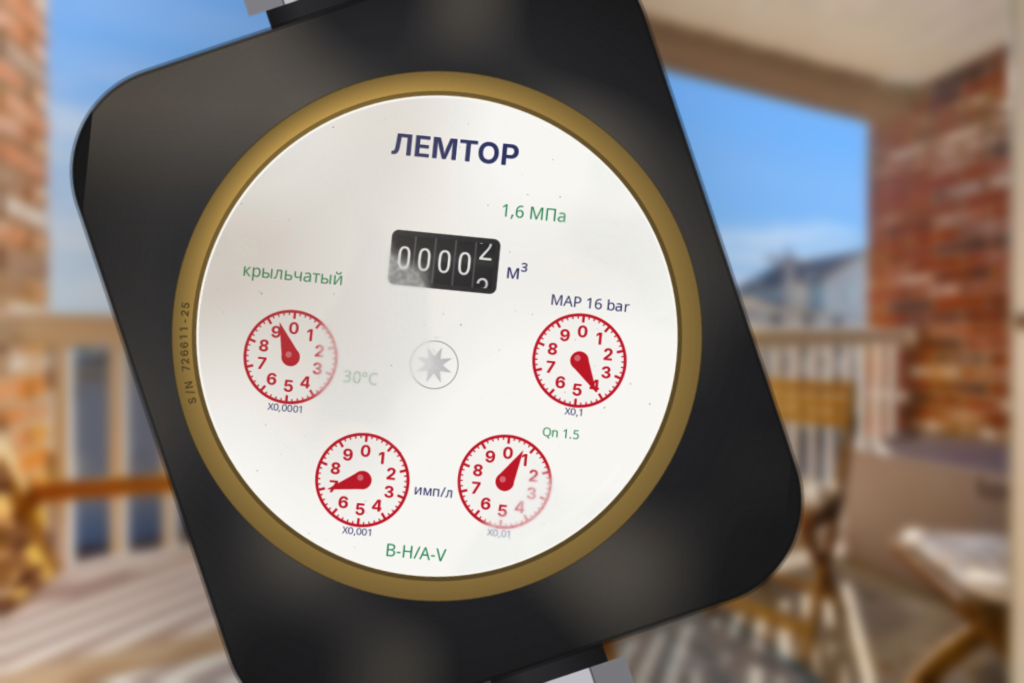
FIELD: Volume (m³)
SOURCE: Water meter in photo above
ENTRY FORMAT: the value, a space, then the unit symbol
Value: 2.4069 m³
